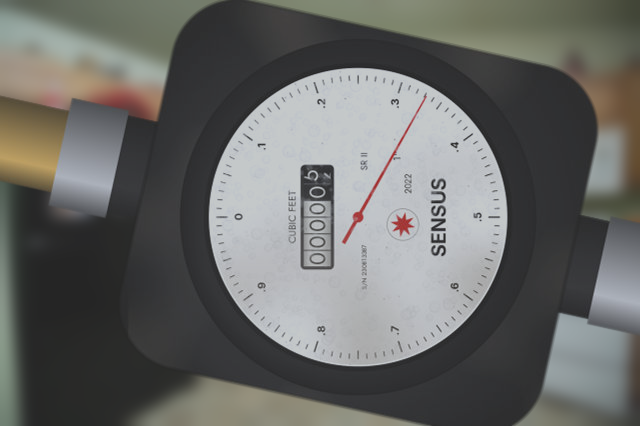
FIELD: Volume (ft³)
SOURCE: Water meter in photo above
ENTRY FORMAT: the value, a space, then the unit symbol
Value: 5.33 ft³
